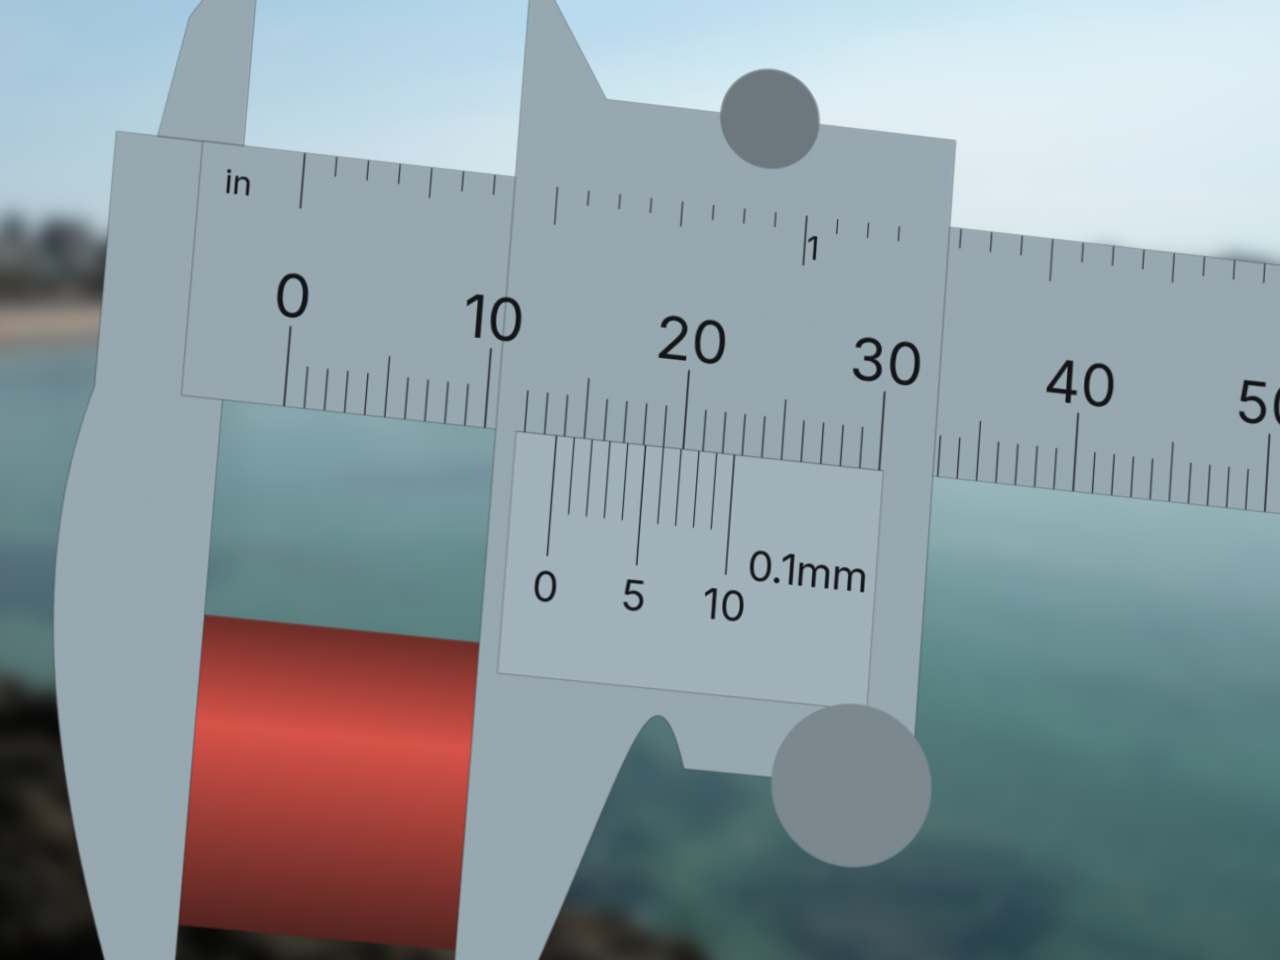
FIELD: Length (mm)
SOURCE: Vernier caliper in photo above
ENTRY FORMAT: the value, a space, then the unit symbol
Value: 13.6 mm
